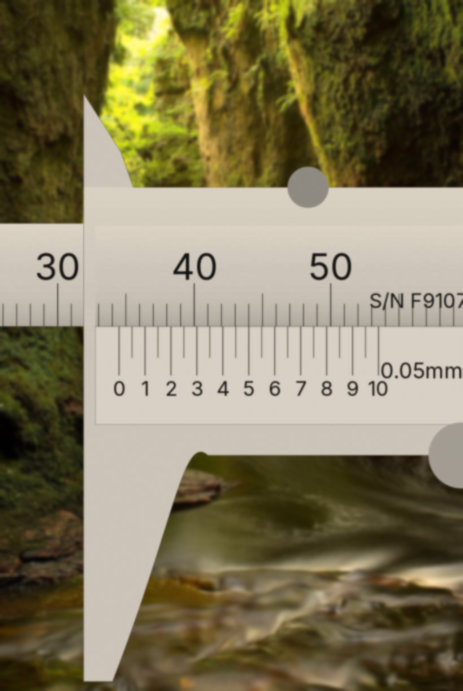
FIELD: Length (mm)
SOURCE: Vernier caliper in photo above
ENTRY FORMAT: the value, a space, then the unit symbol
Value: 34.5 mm
